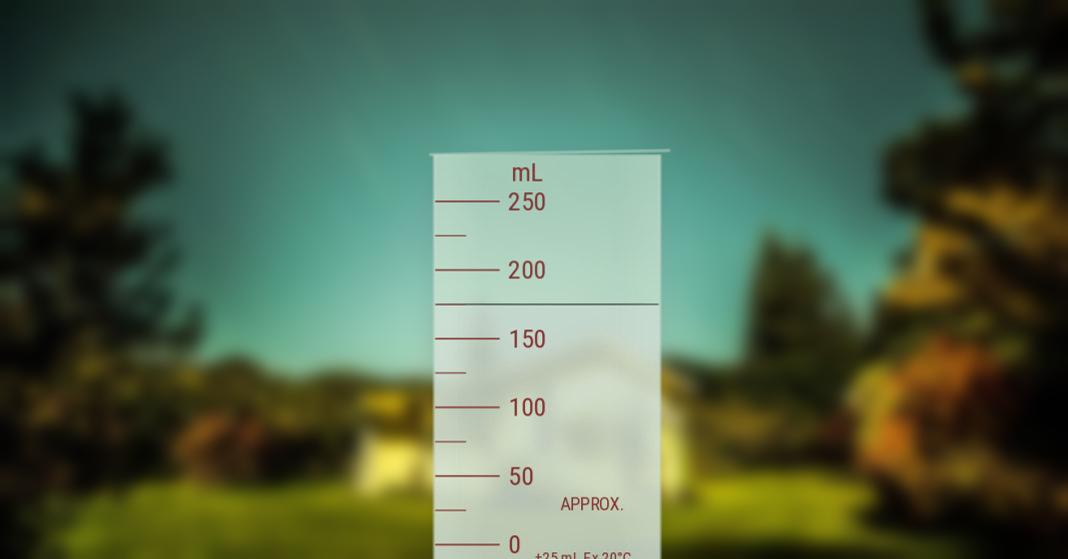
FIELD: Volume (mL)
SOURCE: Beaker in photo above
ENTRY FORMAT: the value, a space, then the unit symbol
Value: 175 mL
